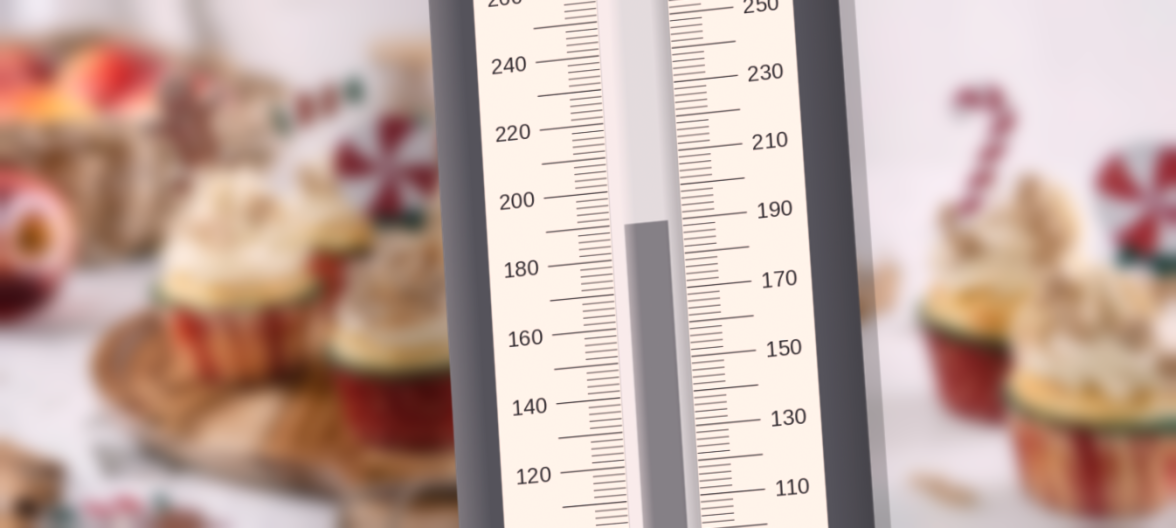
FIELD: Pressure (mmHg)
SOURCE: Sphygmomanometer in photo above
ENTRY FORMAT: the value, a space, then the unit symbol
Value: 190 mmHg
